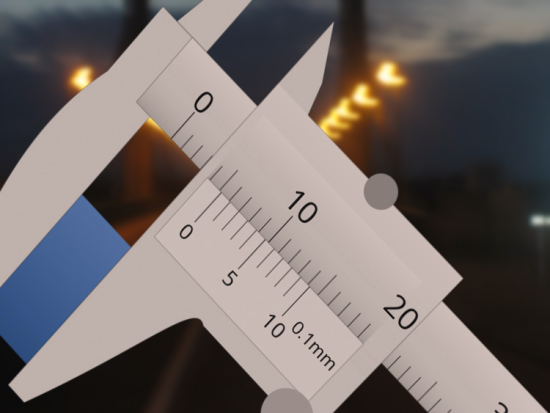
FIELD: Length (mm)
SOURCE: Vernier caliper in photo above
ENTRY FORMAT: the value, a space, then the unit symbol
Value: 5.2 mm
